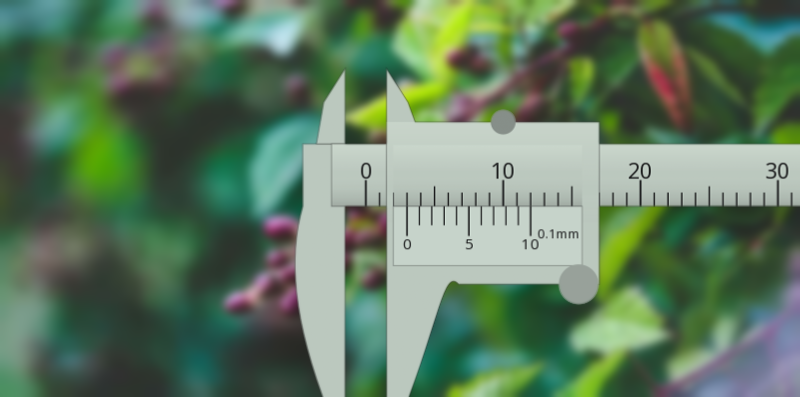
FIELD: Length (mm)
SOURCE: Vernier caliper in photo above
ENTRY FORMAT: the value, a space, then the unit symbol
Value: 3.0 mm
